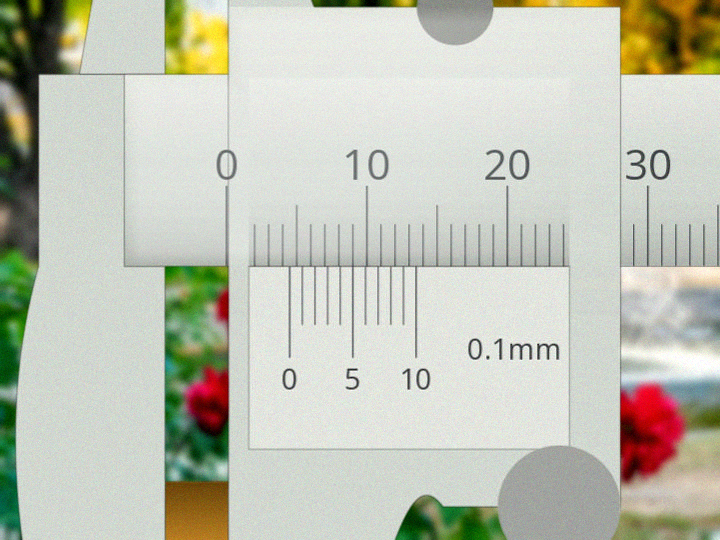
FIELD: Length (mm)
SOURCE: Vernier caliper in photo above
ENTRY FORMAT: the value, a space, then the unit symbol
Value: 4.5 mm
